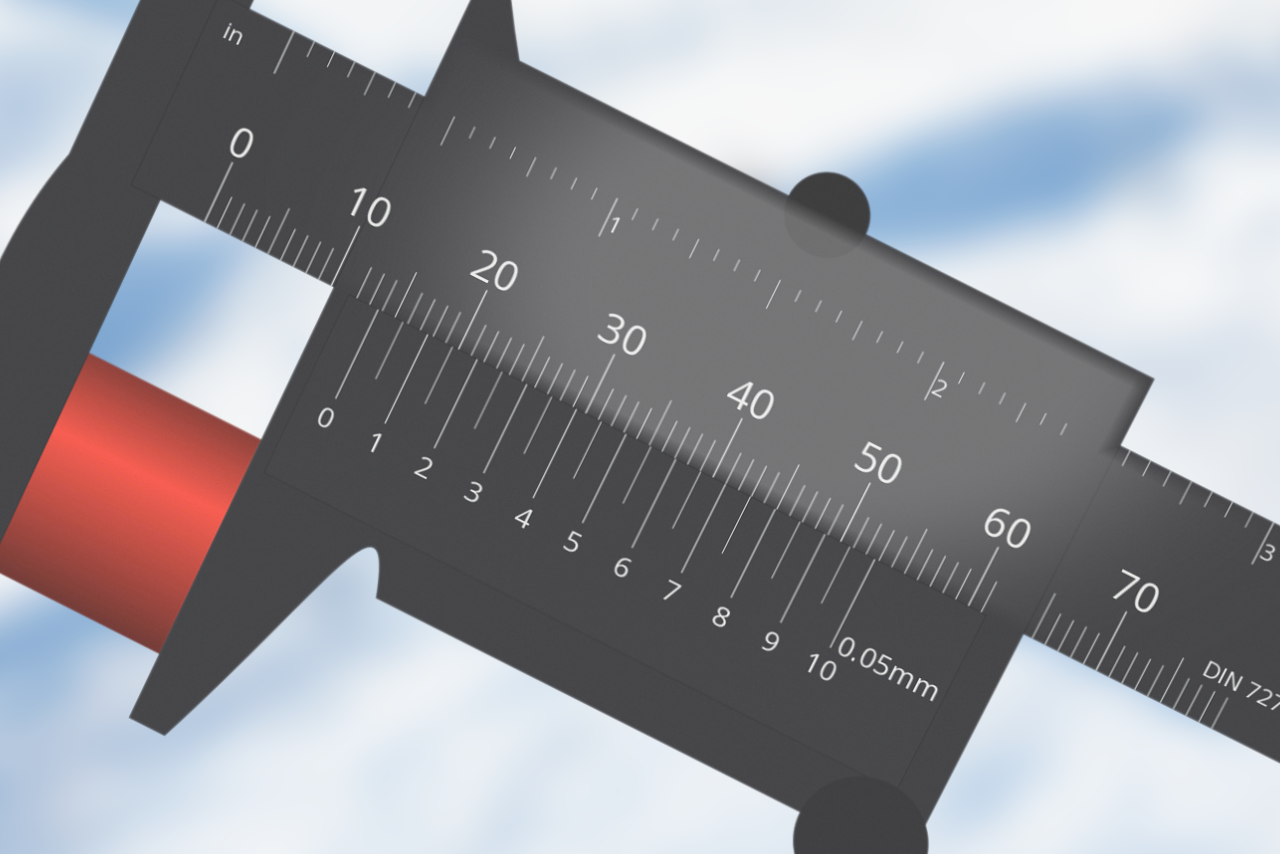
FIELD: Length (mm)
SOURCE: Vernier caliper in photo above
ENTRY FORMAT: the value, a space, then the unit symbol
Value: 13.7 mm
